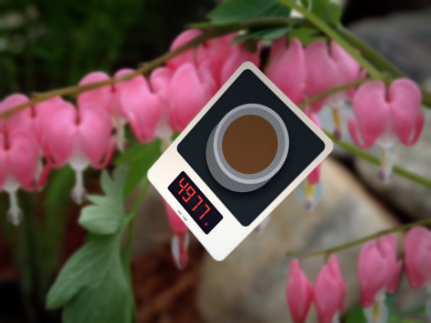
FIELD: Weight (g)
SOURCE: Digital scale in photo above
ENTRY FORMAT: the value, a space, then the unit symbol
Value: 4977 g
